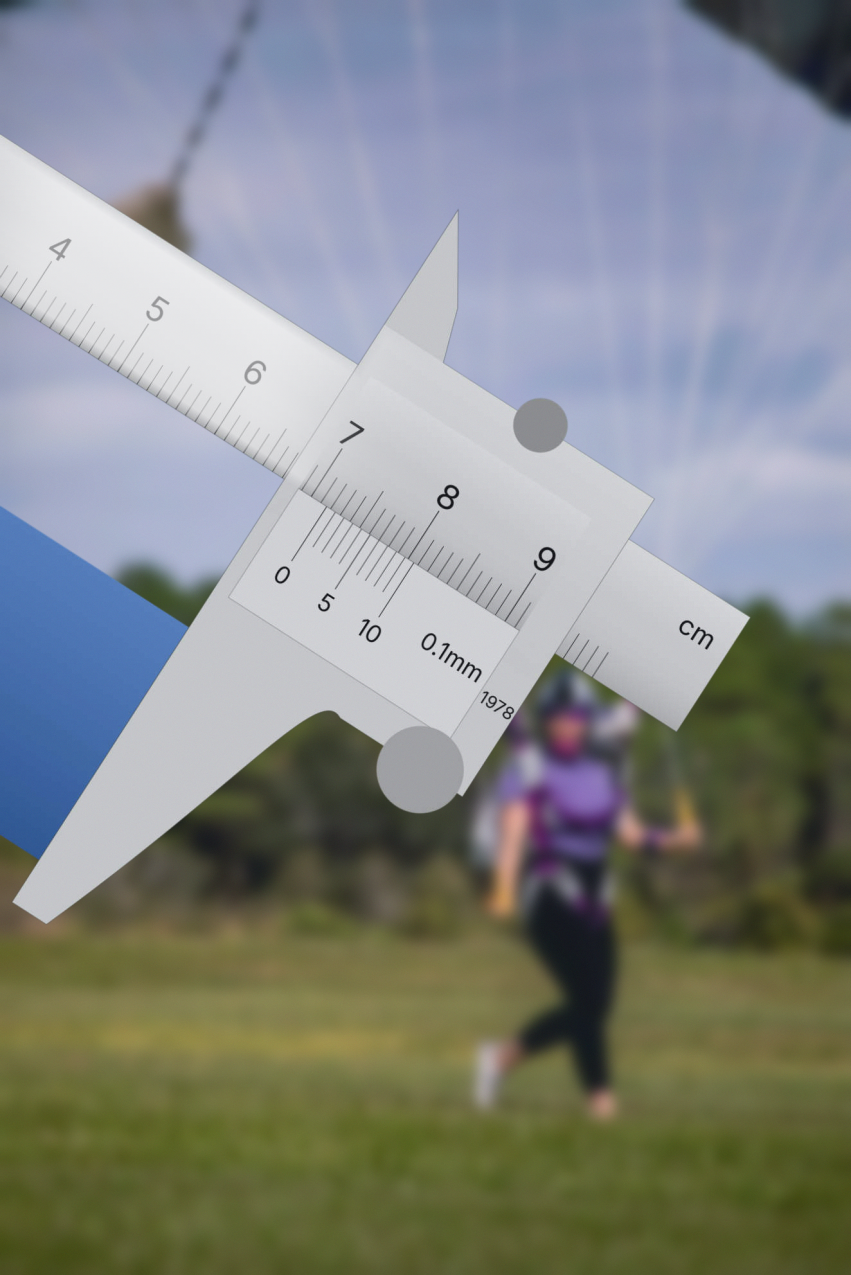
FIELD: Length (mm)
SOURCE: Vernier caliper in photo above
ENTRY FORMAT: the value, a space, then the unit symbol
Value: 71.6 mm
